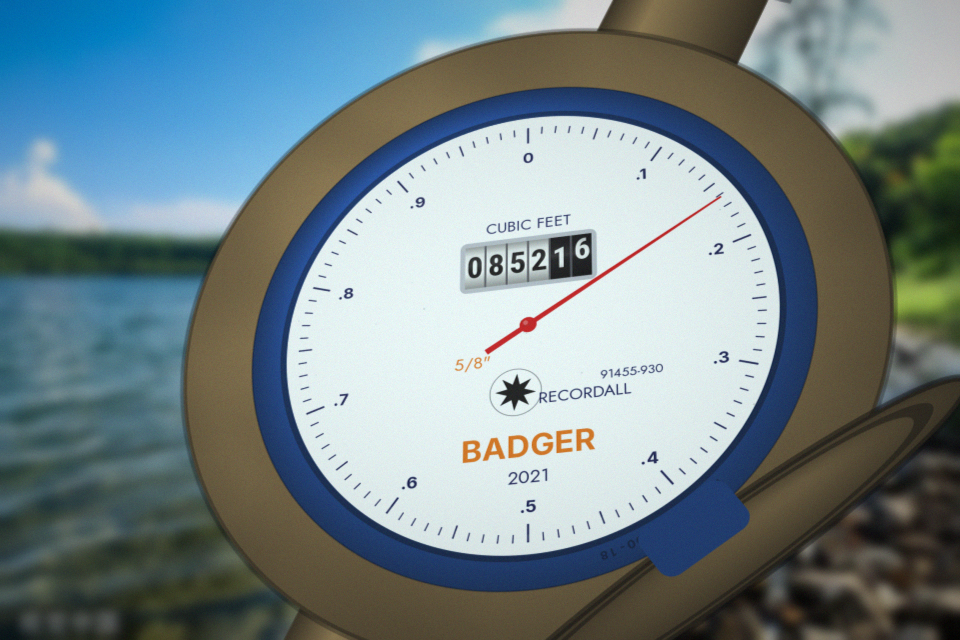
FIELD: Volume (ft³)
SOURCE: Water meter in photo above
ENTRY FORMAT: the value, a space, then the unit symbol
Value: 85216.16 ft³
